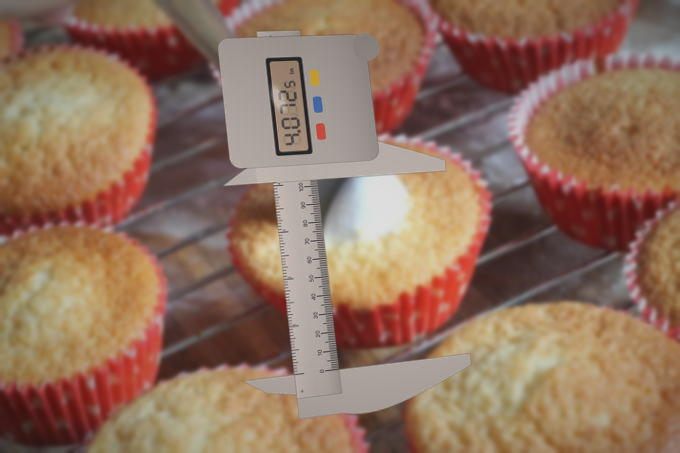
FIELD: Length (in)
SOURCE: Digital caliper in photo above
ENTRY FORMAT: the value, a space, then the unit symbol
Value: 4.0725 in
